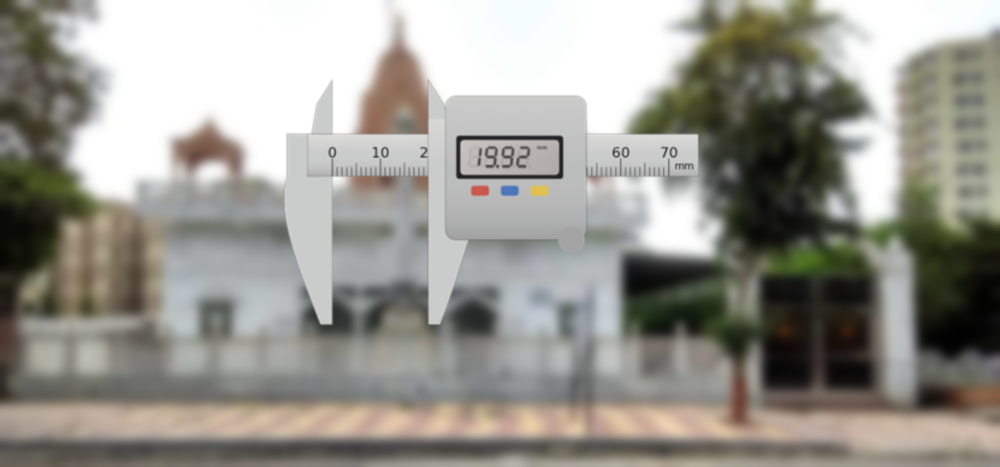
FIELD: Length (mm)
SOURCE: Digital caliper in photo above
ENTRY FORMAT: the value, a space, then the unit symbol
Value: 19.92 mm
